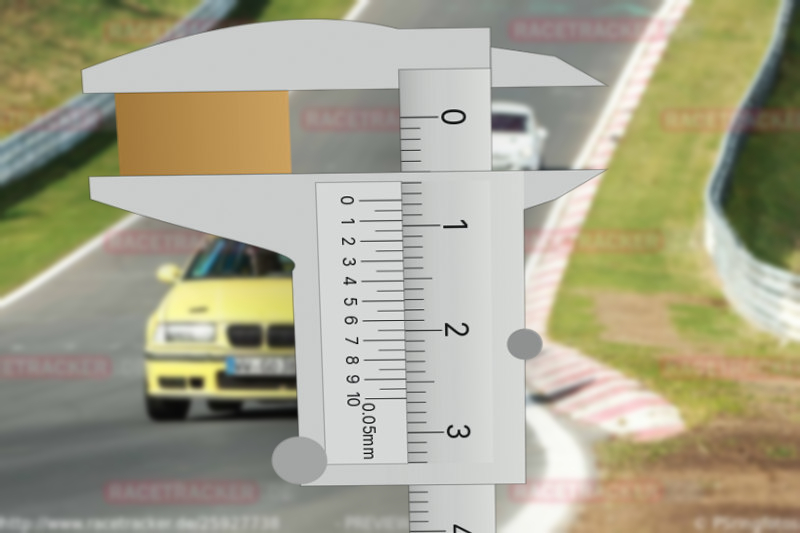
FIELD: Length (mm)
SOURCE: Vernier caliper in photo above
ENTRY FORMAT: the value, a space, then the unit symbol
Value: 7.6 mm
